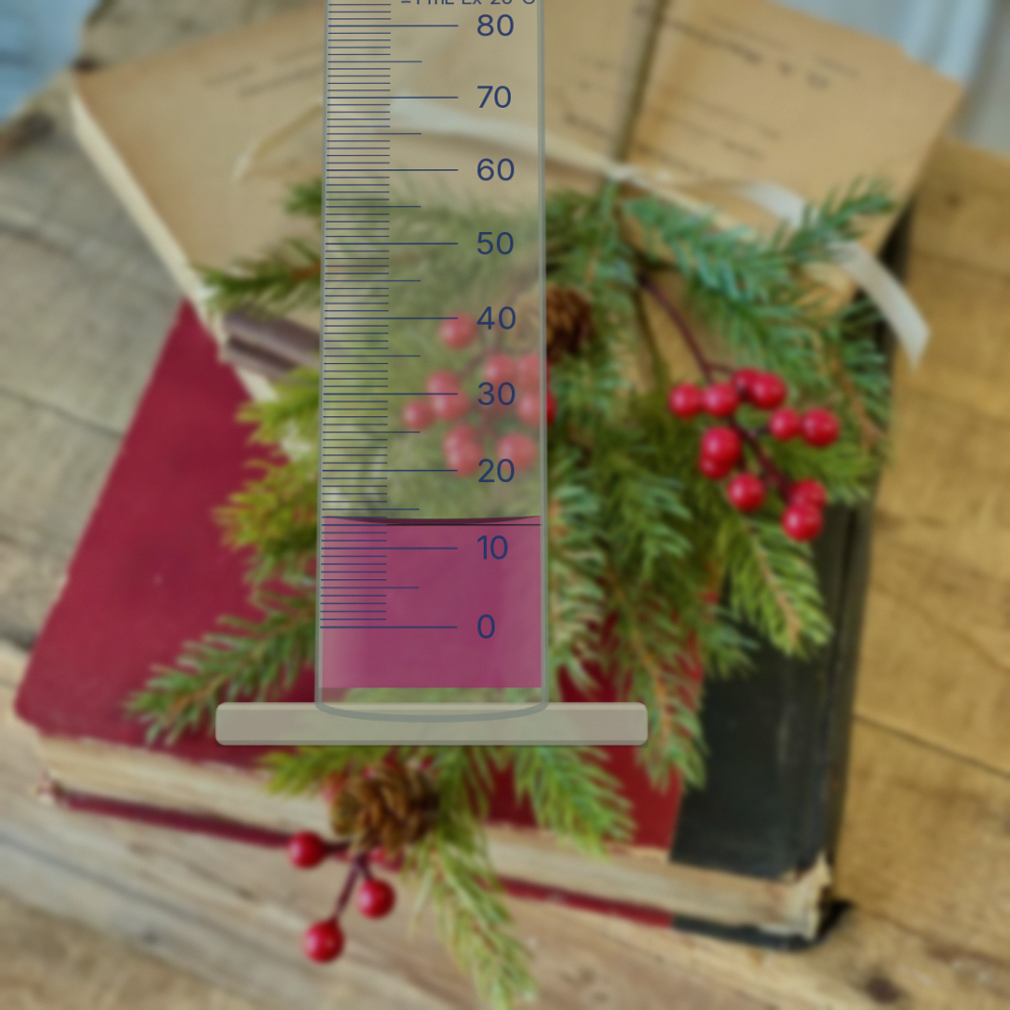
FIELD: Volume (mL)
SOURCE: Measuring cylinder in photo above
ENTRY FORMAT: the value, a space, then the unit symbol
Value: 13 mL
